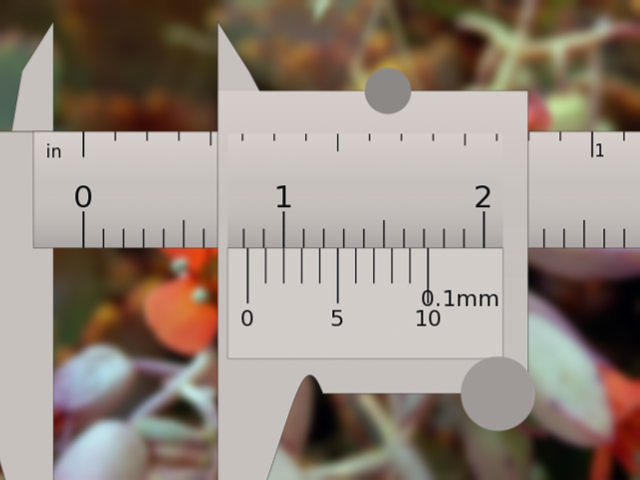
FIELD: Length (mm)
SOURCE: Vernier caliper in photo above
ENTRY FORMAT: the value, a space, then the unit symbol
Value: 8.2 mm
